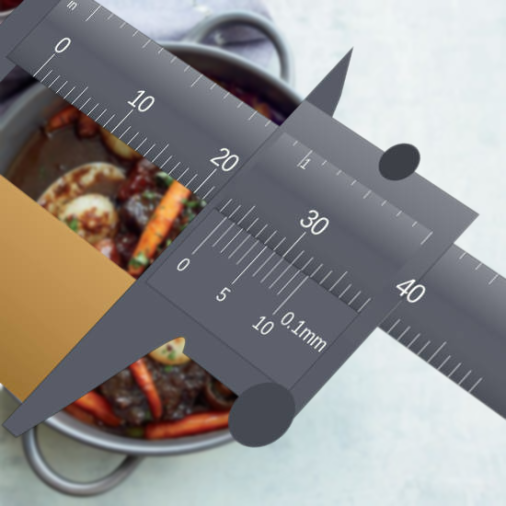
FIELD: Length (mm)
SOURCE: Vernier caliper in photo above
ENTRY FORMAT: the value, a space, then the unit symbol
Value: 23.8 mm
